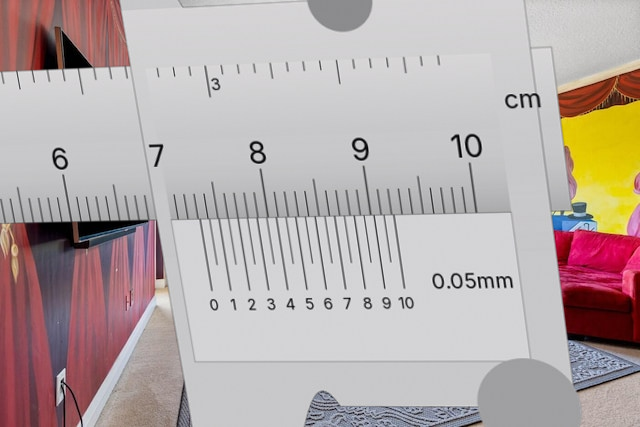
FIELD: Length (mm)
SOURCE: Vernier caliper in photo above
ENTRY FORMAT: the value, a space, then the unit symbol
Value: 73.2 mm
